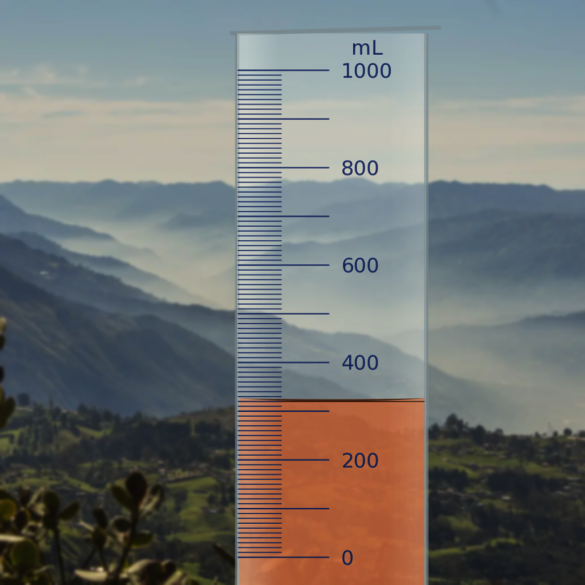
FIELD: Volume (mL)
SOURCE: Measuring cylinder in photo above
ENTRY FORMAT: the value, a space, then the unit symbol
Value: 320 mL
